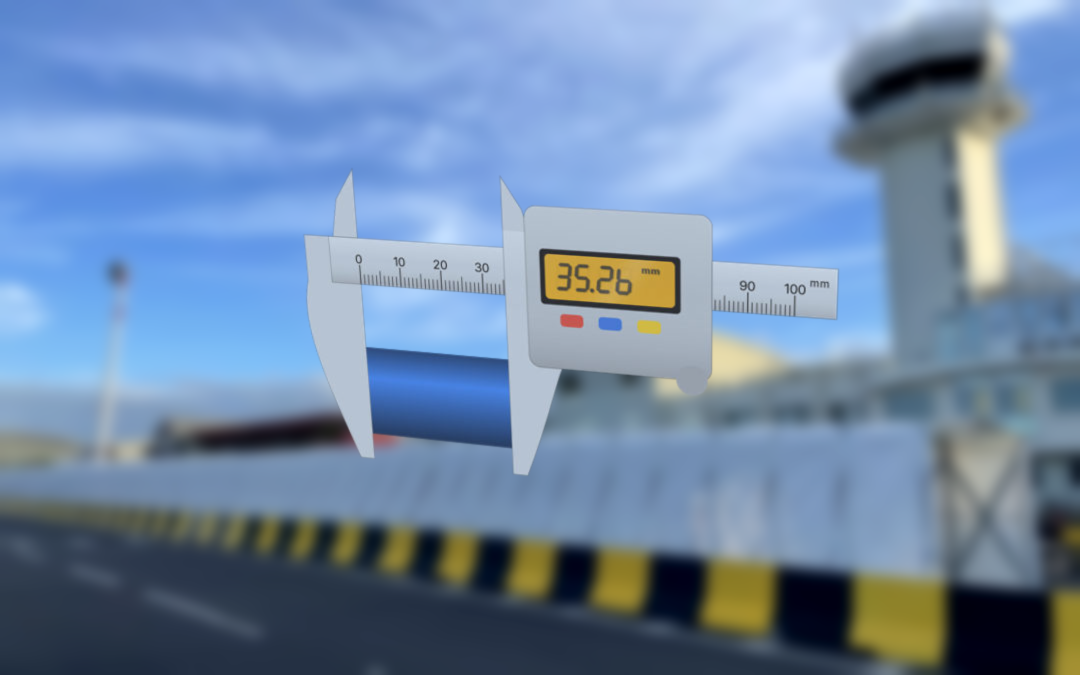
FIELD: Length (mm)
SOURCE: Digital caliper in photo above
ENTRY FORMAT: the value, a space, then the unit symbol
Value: 35.26 mm
